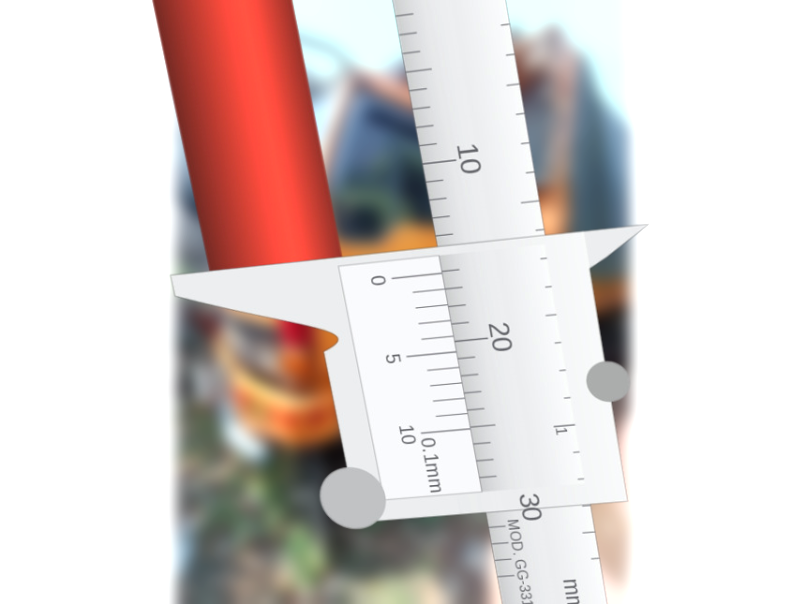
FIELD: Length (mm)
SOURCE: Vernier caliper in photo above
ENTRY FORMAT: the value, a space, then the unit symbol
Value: 16.1 mm
